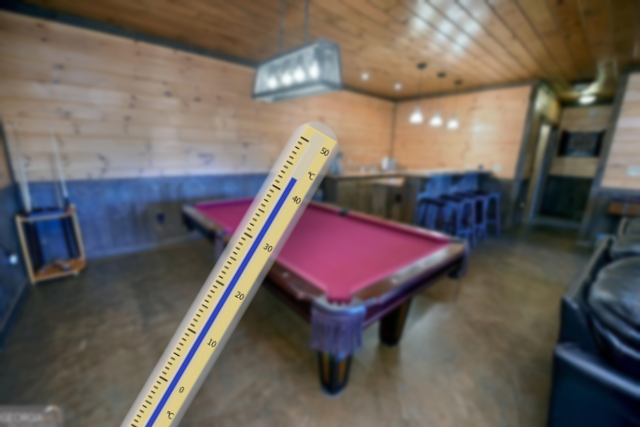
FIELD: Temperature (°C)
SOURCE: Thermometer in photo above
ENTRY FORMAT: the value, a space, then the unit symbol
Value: 43 °C
